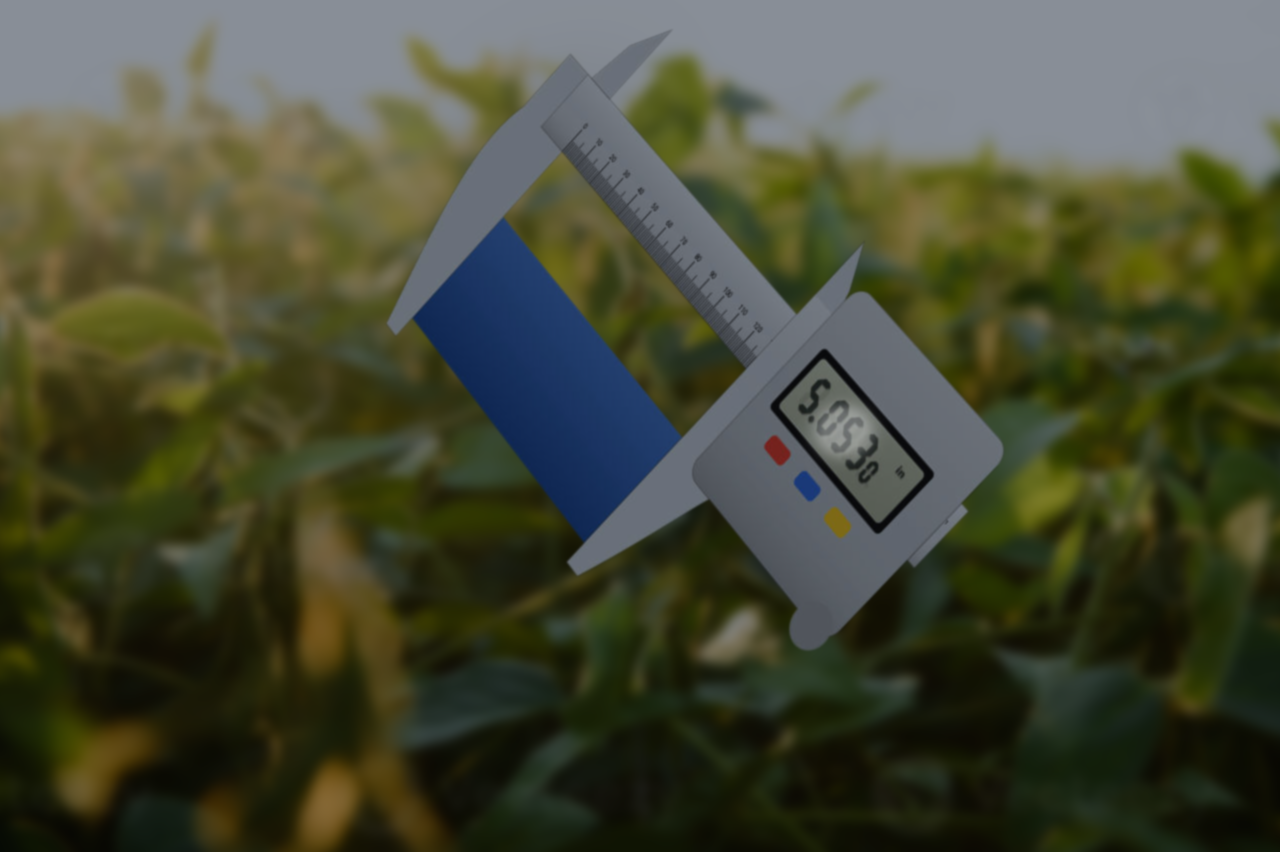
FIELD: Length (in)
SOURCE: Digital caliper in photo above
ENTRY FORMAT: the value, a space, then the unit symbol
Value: 5.0530 in
